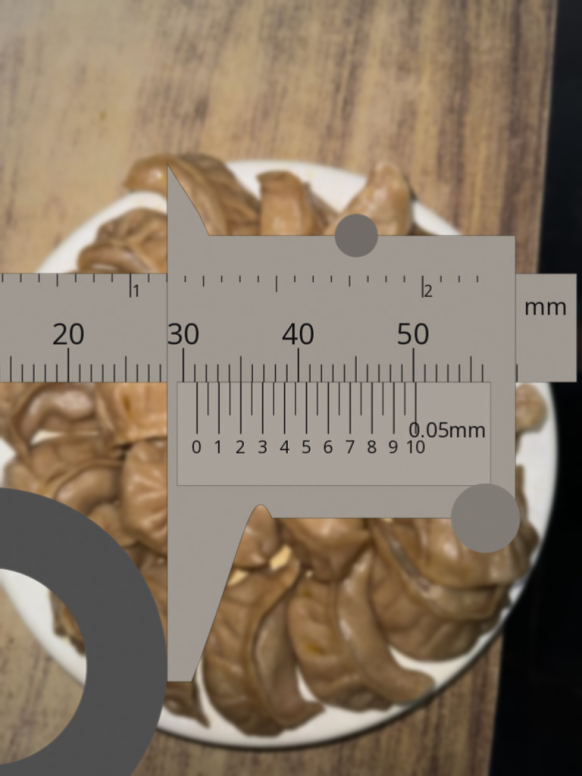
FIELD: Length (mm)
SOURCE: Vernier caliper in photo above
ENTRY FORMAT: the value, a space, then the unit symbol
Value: 31.2 mm
